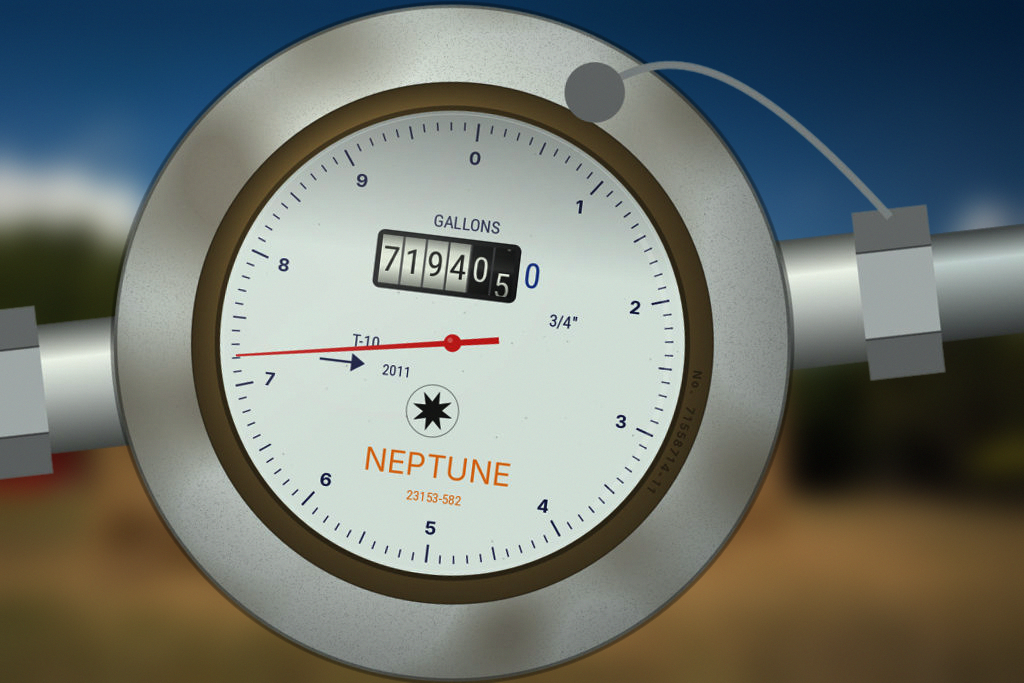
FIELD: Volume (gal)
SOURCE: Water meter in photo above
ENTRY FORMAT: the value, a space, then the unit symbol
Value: 7194047.2 gal
